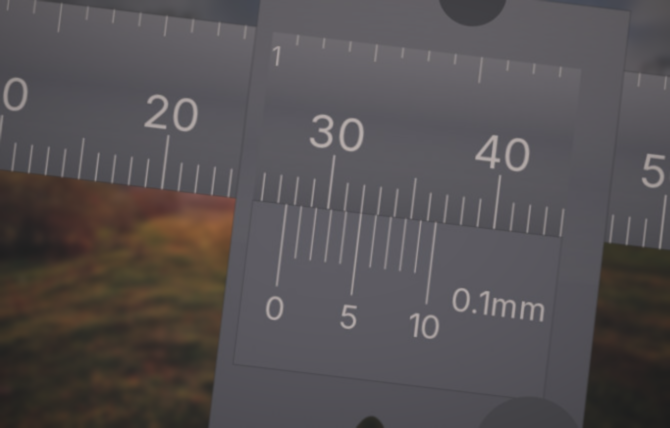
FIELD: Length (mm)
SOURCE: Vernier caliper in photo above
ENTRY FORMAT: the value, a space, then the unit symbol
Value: 27.5 mm
